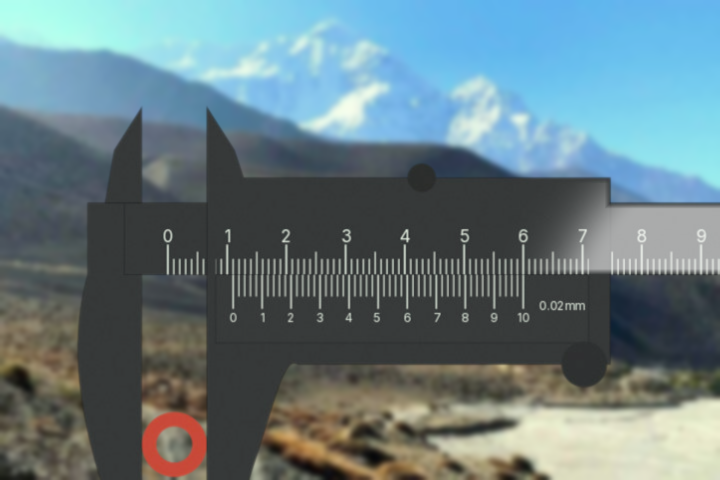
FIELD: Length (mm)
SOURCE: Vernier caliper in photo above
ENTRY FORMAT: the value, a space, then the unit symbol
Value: 11.0 mm
